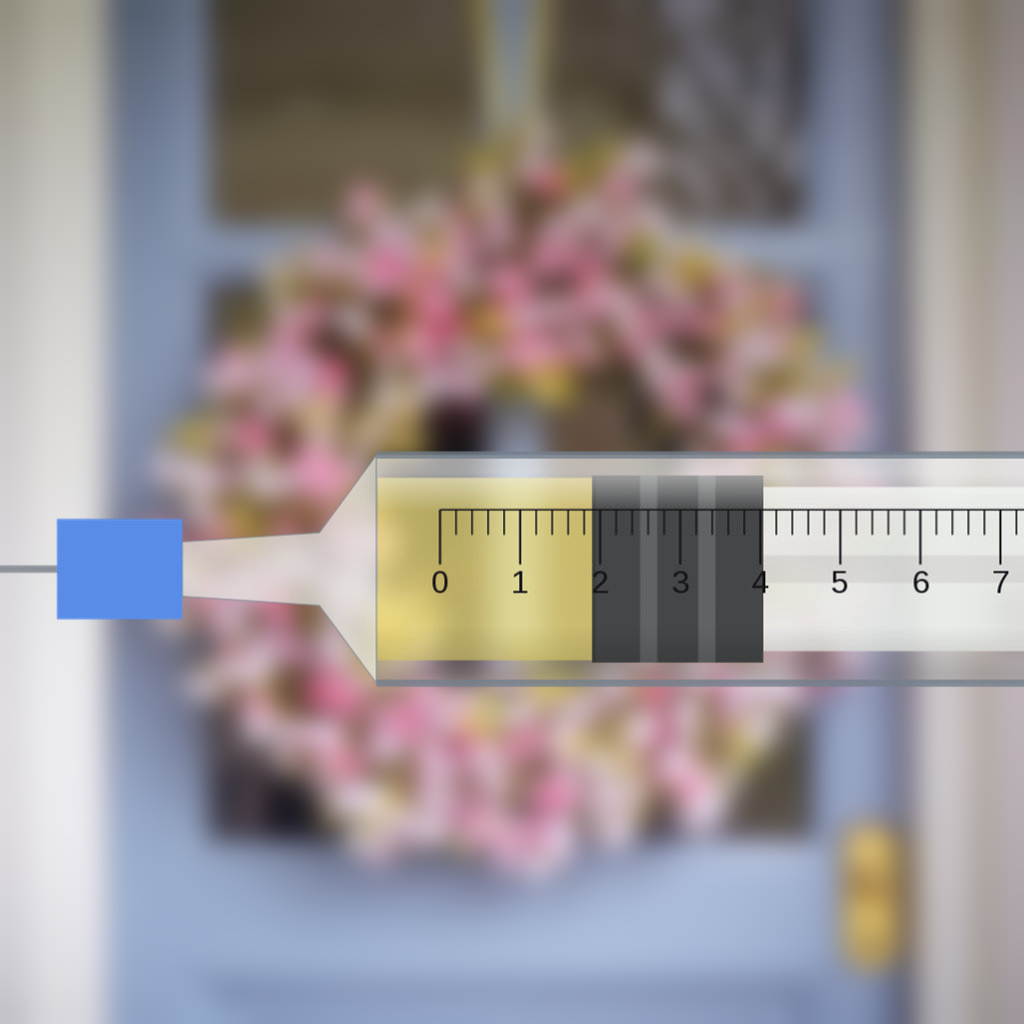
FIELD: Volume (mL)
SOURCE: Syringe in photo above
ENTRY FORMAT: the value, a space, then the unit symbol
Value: 1.9 mL
